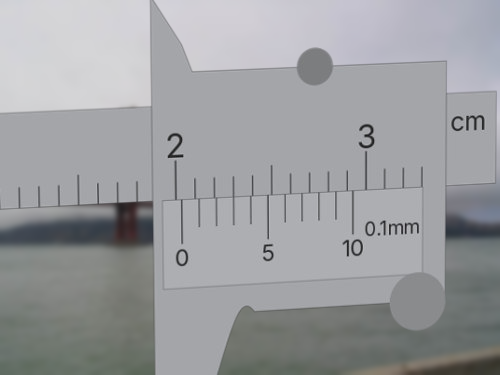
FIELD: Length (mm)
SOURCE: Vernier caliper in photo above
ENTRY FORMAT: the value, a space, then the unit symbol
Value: 20.3 mm
